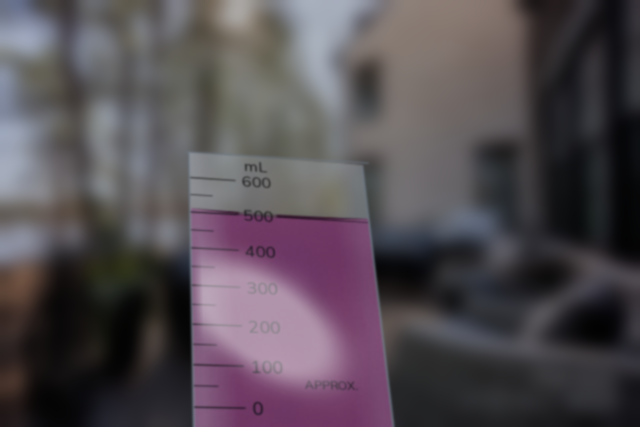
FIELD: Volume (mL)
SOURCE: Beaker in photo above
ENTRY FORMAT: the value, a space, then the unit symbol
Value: 500 mL
